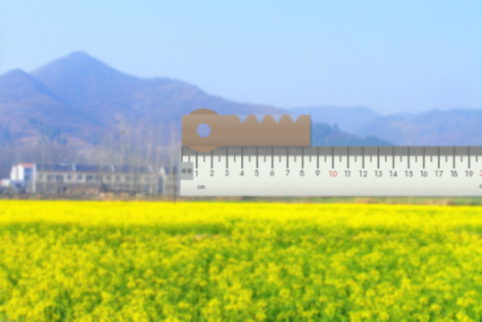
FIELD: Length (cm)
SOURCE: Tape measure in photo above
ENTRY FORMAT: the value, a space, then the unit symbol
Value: 8.5 cm
